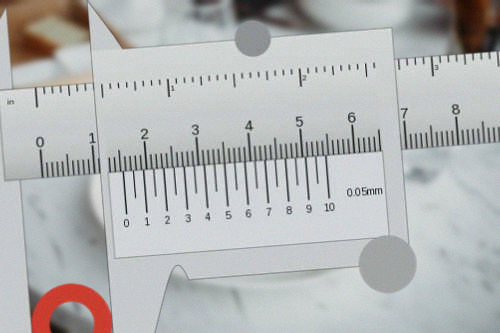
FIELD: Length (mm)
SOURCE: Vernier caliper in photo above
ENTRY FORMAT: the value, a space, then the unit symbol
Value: 15.5 mm
